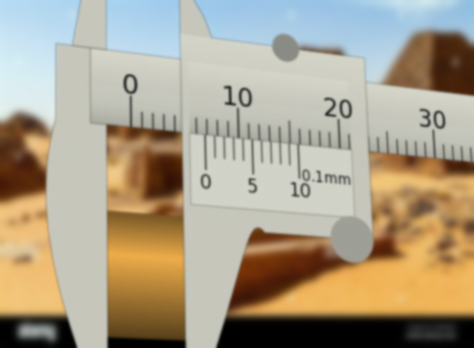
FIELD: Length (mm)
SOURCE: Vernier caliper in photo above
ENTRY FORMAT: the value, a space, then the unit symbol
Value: 6.8 mm
